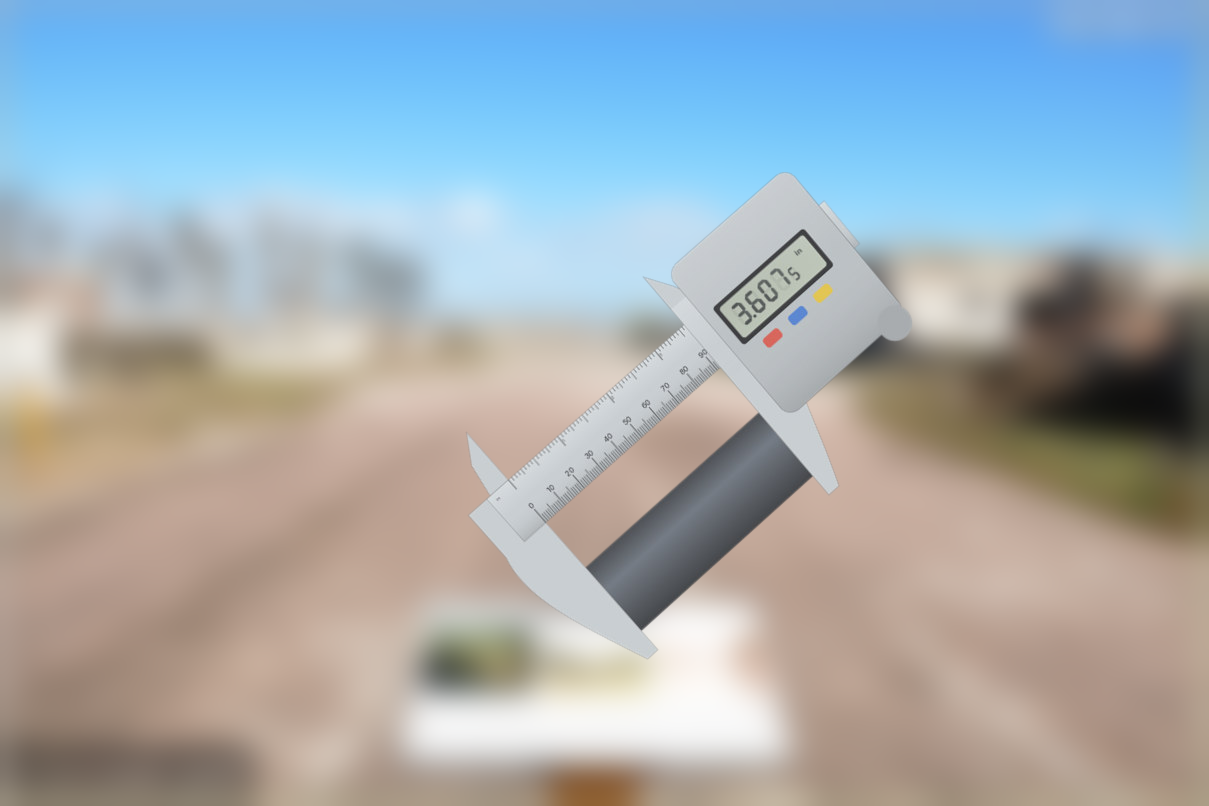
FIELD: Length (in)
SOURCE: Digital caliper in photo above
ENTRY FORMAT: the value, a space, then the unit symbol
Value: 3.6075 in
